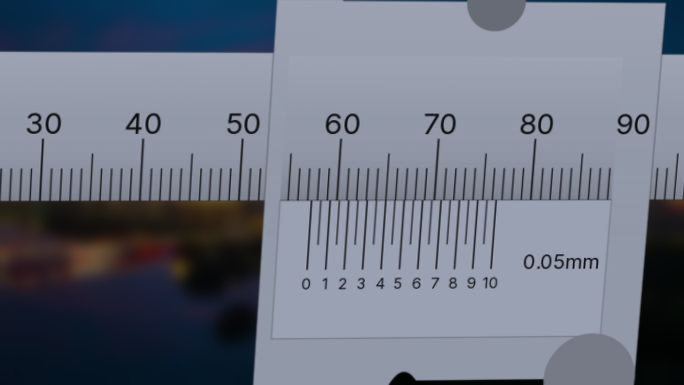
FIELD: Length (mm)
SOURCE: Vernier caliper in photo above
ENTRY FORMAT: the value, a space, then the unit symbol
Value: 57.4 mm
